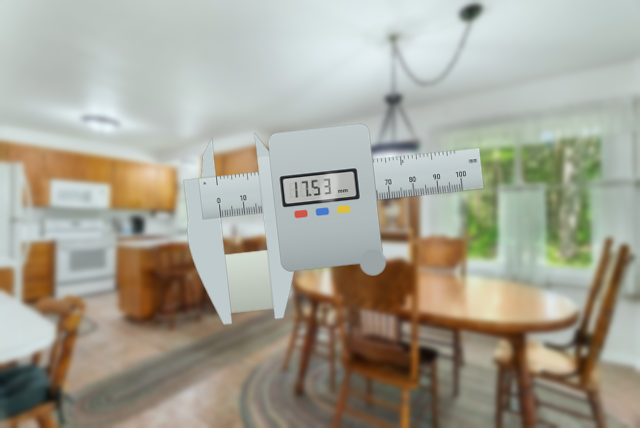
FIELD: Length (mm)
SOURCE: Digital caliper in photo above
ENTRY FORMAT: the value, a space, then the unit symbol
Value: 17.53 mm
